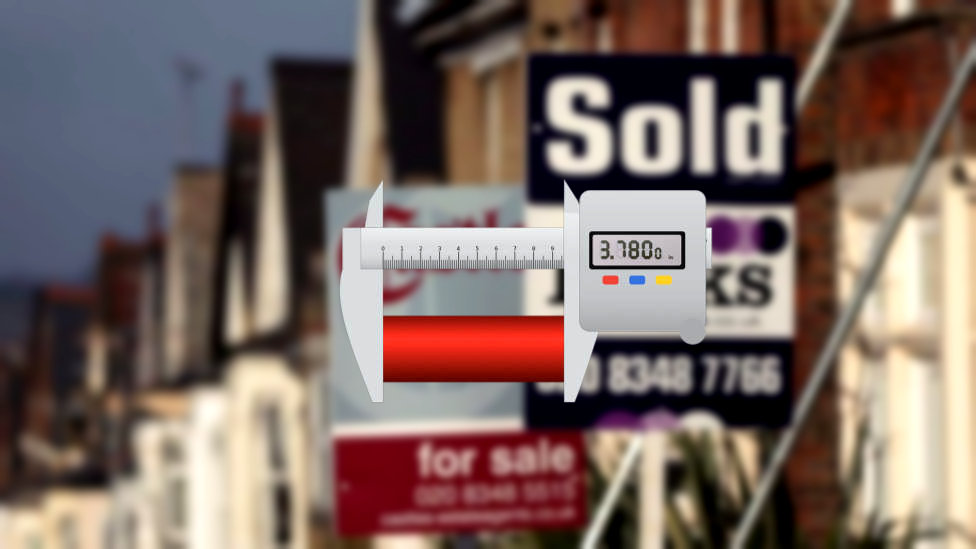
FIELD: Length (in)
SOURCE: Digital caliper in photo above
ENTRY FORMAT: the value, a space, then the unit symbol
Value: 3.7800 in
